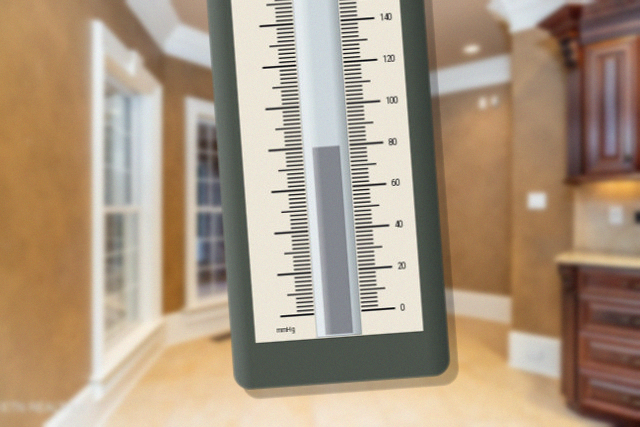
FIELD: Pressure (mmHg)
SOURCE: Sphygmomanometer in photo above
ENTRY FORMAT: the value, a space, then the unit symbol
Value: 80 mmHg
